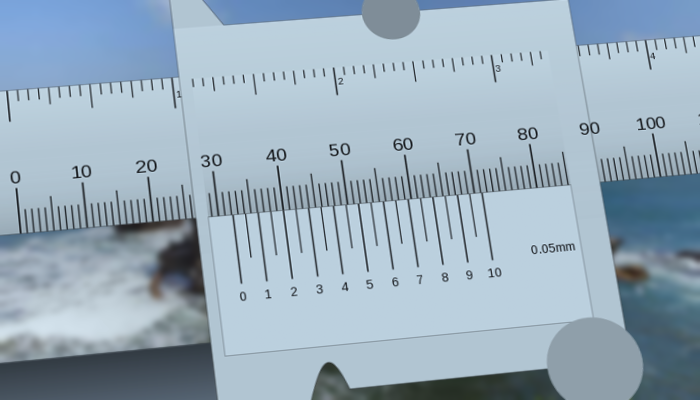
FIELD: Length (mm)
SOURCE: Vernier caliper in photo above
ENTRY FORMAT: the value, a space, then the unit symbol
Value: 32.2 mm
